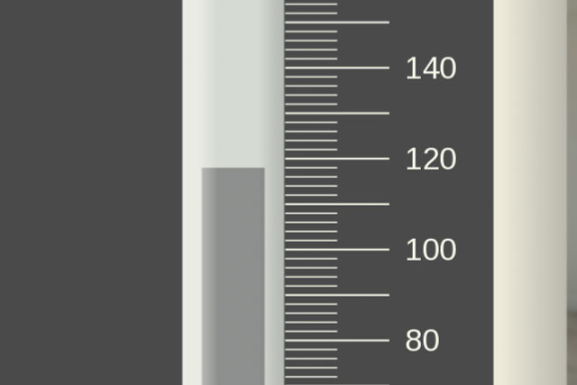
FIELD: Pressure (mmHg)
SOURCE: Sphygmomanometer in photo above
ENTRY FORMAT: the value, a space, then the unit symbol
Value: 118 mmHg
